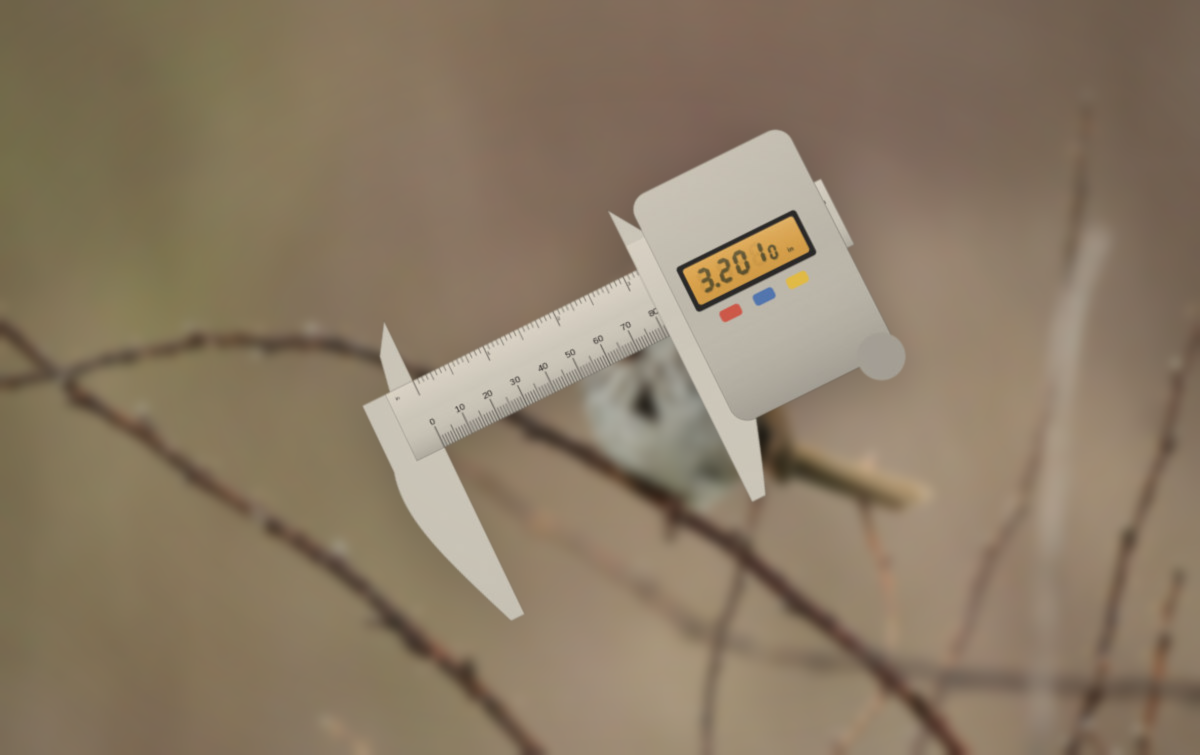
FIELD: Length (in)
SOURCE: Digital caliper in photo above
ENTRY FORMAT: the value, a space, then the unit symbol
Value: 3.2010 in
